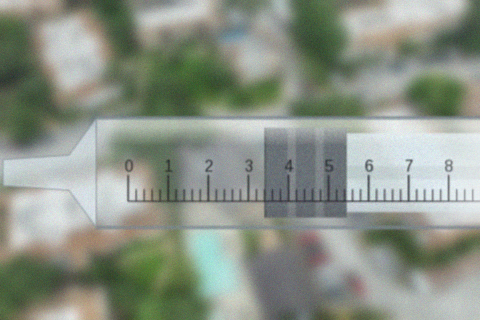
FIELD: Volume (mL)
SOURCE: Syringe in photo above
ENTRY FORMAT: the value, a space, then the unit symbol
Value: 3.4 mL
